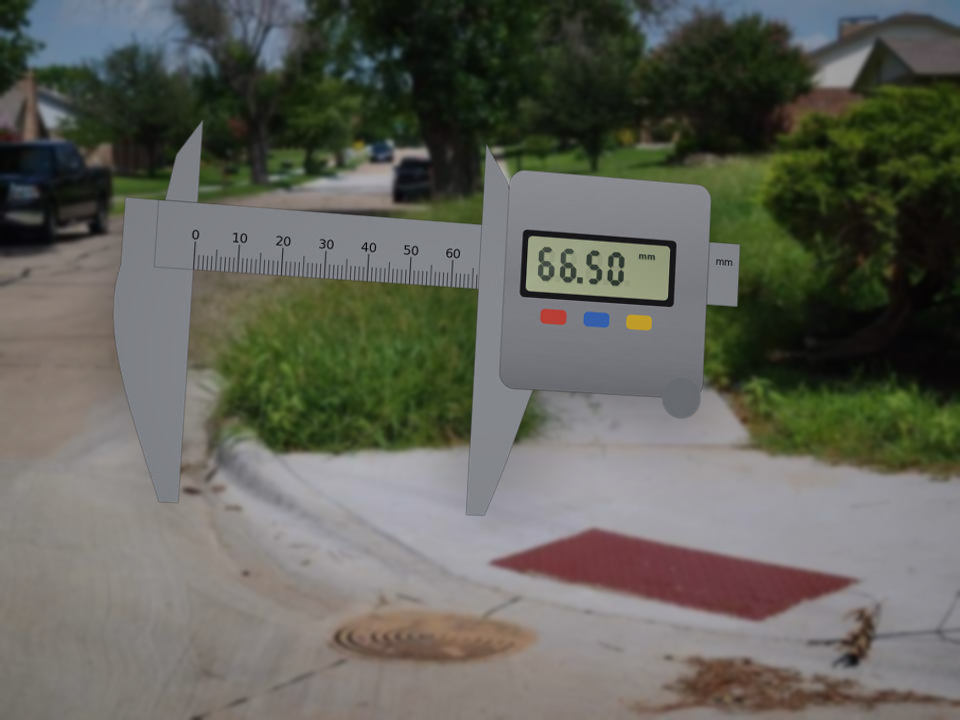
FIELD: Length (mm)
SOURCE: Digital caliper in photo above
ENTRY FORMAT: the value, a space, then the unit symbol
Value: 66.50 mm
